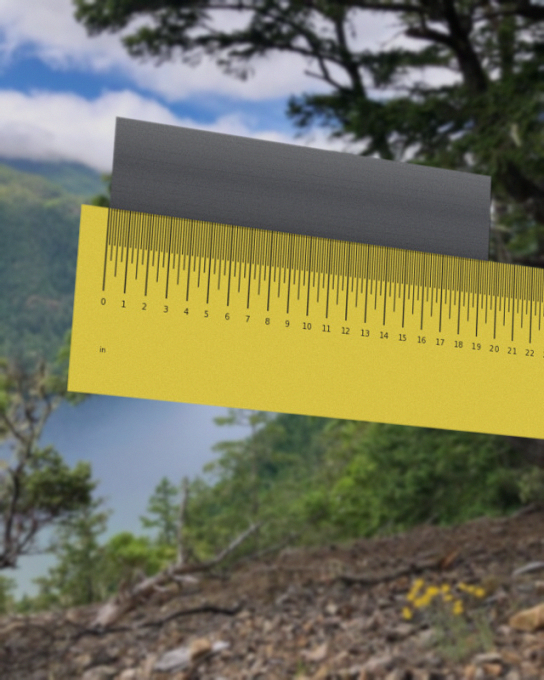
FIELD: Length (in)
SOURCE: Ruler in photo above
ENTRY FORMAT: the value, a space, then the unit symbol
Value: 19.5 in
